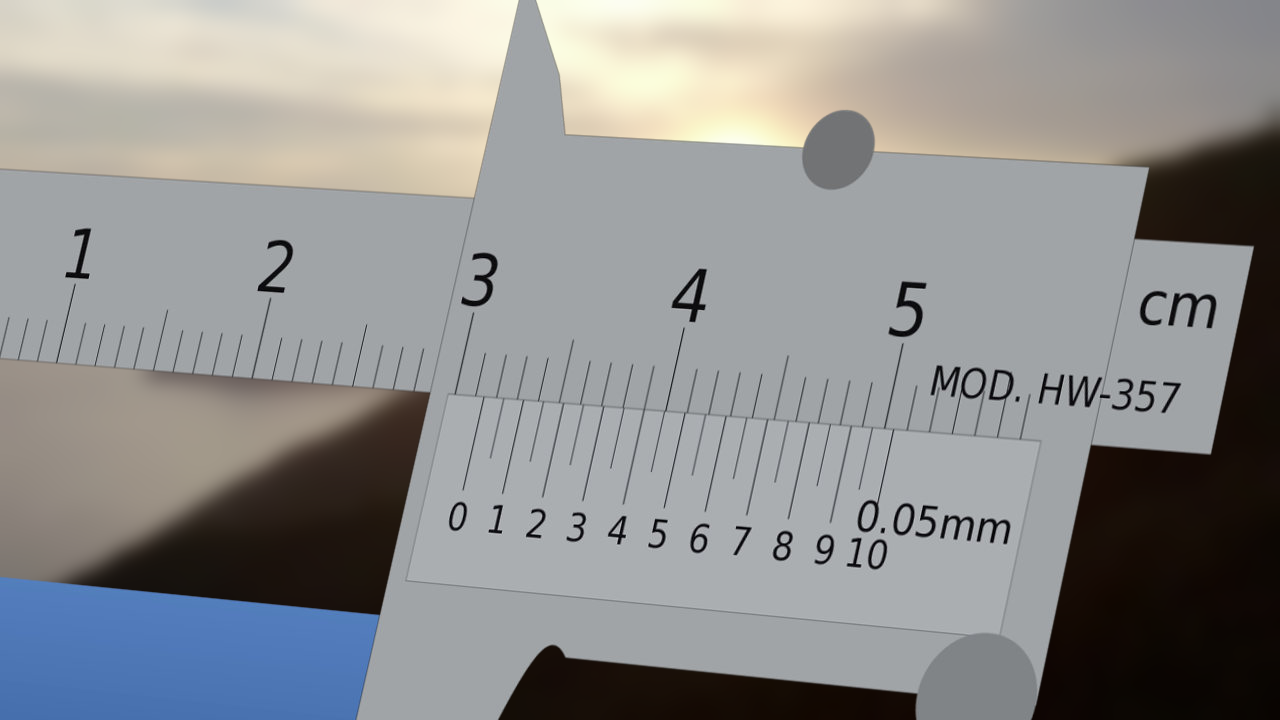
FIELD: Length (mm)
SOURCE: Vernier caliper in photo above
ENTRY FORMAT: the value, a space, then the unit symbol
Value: 31.4 mm
